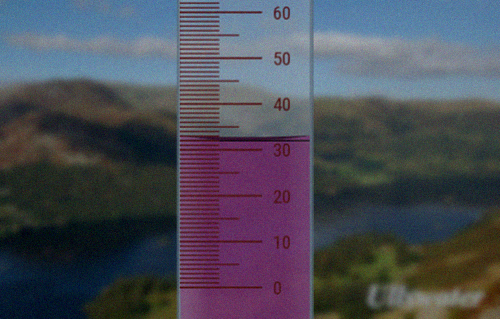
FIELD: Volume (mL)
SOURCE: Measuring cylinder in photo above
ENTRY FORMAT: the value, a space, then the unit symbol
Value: 32 mL
